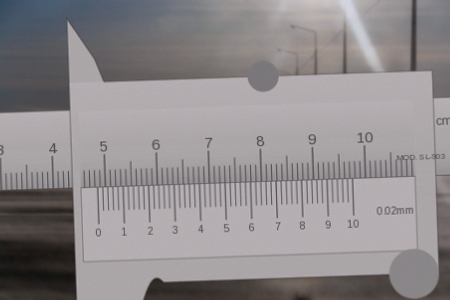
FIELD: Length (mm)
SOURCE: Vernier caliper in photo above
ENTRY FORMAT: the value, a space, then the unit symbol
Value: 48.5 mm
